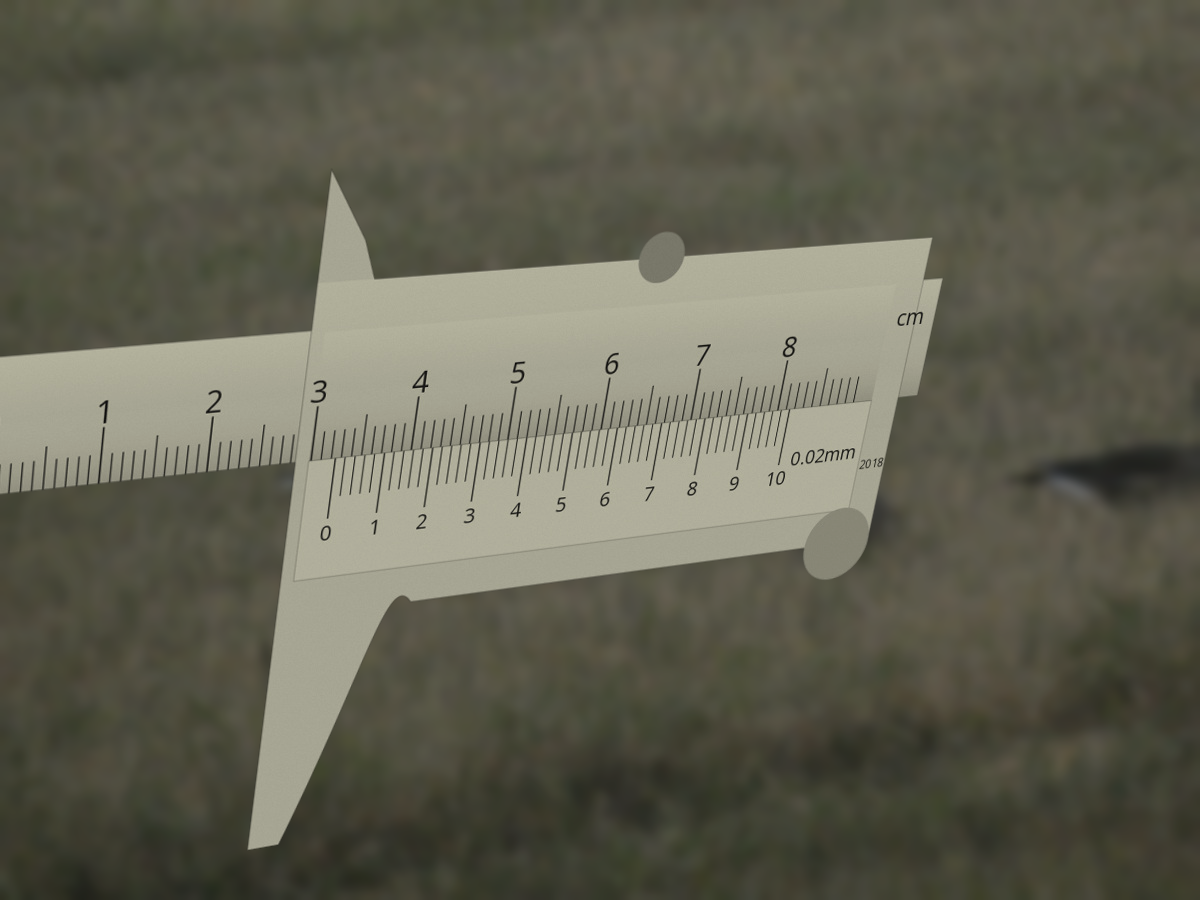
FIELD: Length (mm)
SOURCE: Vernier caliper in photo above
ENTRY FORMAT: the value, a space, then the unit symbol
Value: 32.4 mm
